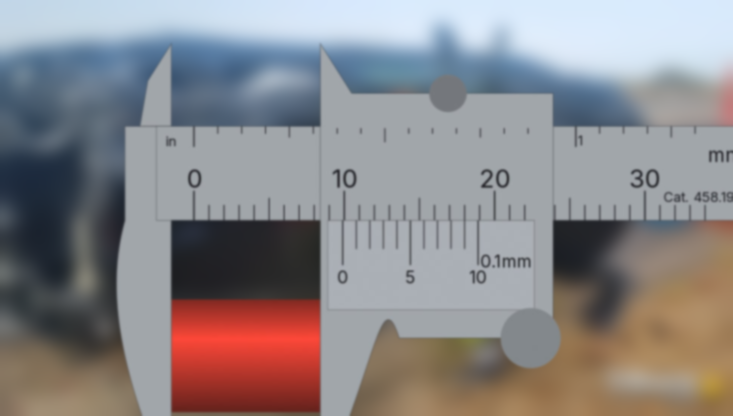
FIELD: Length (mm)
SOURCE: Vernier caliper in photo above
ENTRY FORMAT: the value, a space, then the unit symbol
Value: 9.9 mm
